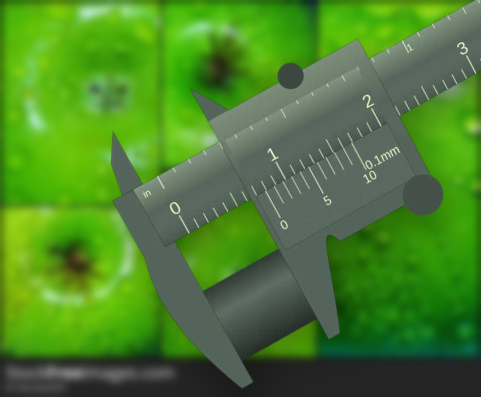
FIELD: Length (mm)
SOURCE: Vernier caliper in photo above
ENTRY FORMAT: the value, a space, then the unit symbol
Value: 7.9 mm
